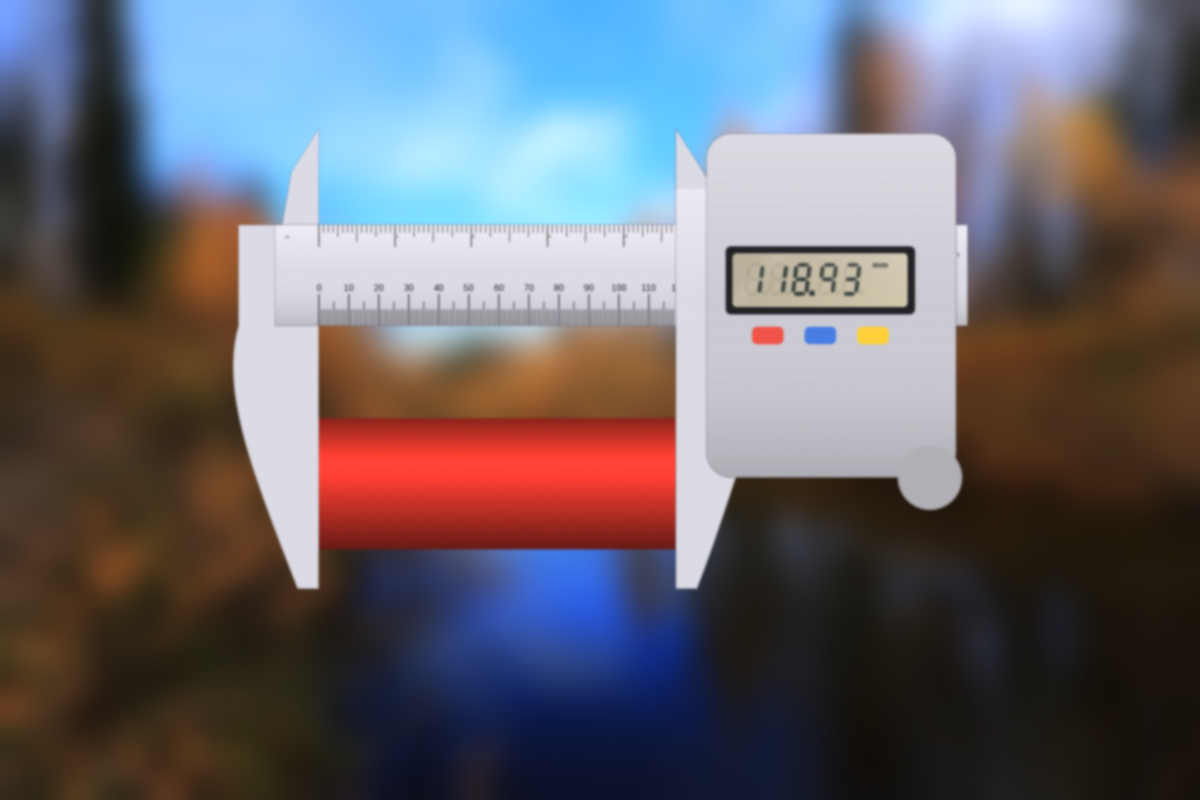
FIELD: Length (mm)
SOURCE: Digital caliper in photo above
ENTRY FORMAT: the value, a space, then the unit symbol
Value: 118.93 mm
